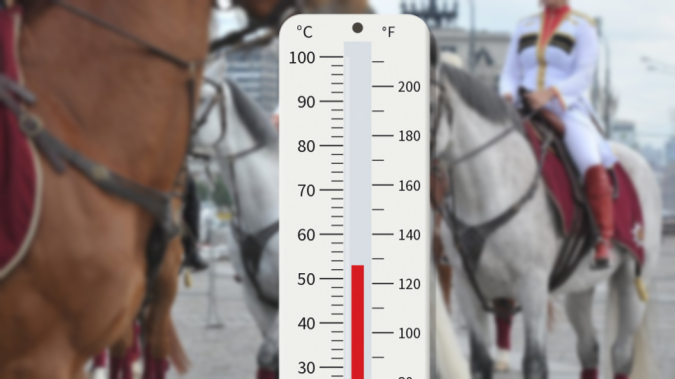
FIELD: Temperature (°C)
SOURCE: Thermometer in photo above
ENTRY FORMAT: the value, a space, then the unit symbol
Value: 53 °C
